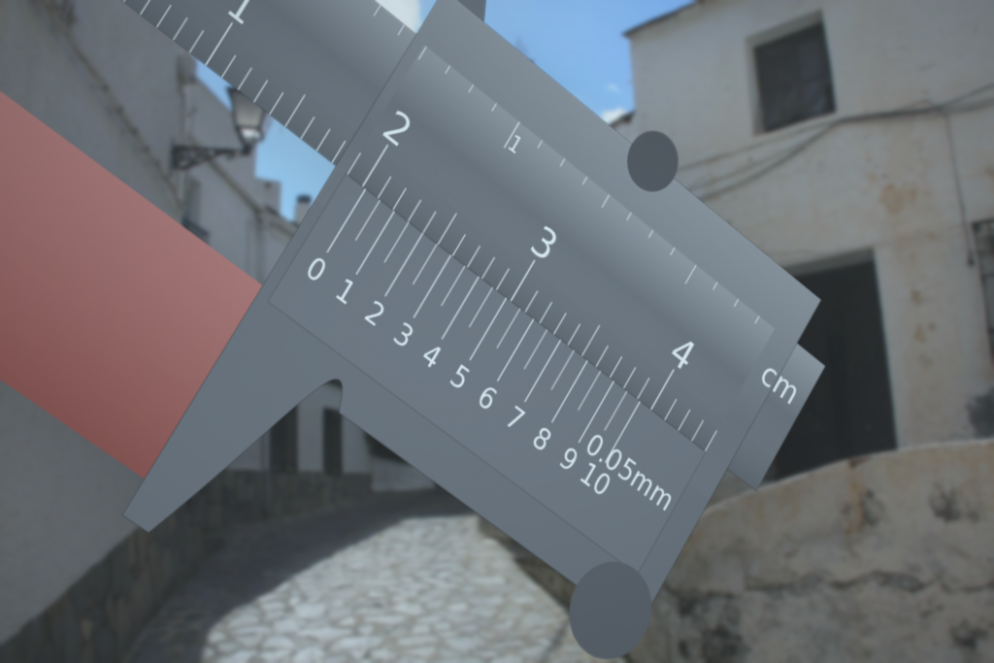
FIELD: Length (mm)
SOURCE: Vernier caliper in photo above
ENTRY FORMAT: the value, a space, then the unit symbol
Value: 20.2 mm
